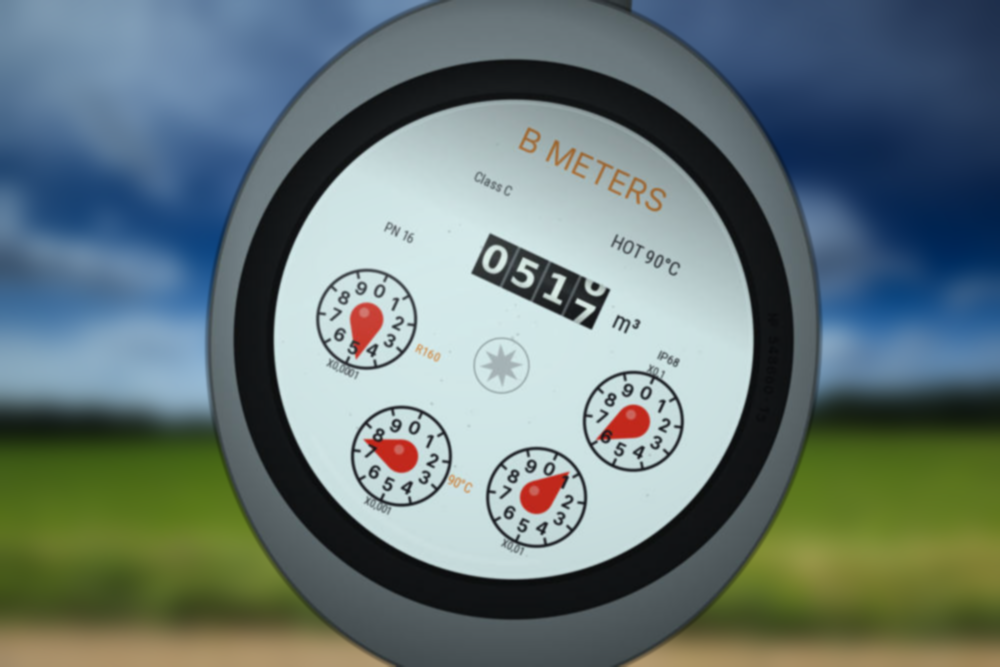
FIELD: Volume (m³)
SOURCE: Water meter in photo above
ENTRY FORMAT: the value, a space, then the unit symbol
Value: 516.6074 m³
